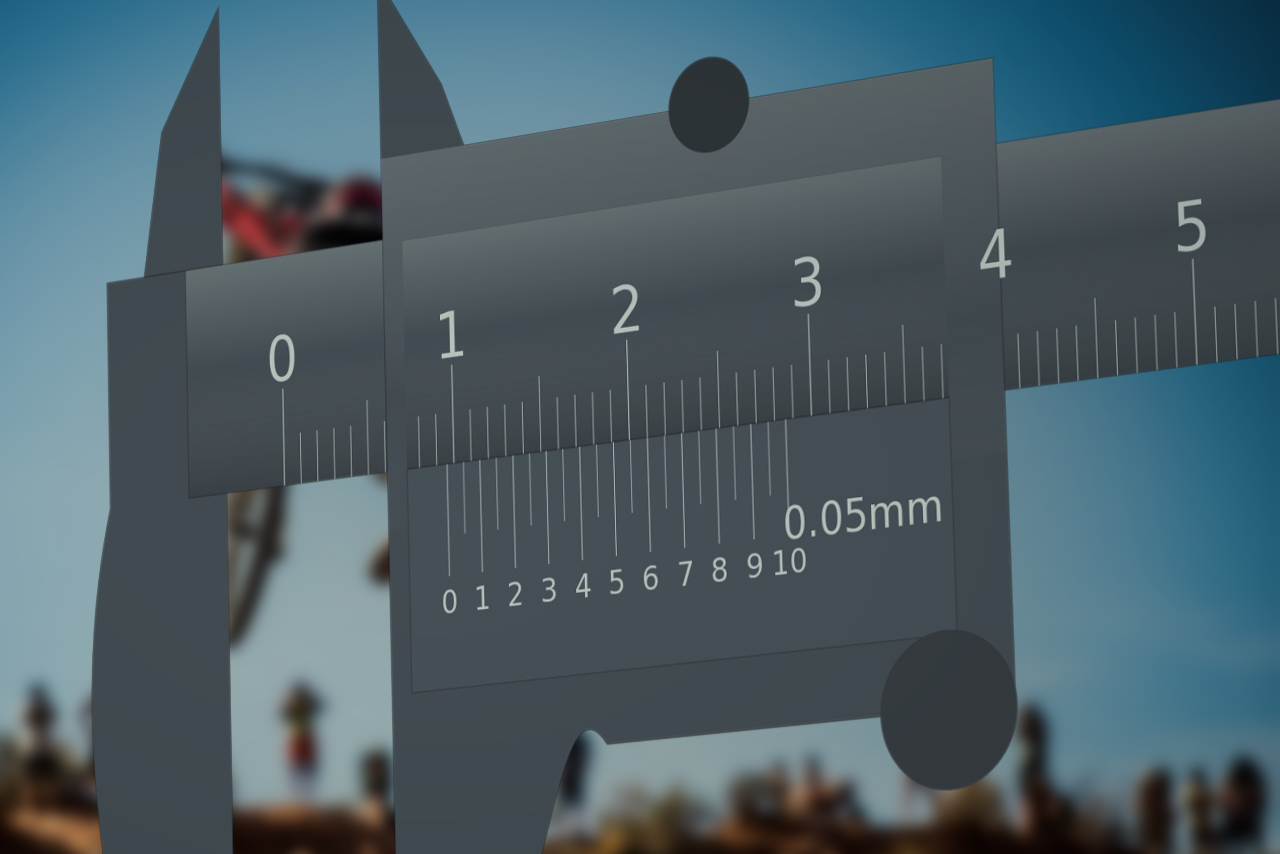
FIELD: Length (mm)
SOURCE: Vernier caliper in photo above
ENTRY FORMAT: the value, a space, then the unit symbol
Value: 9.6 mm
